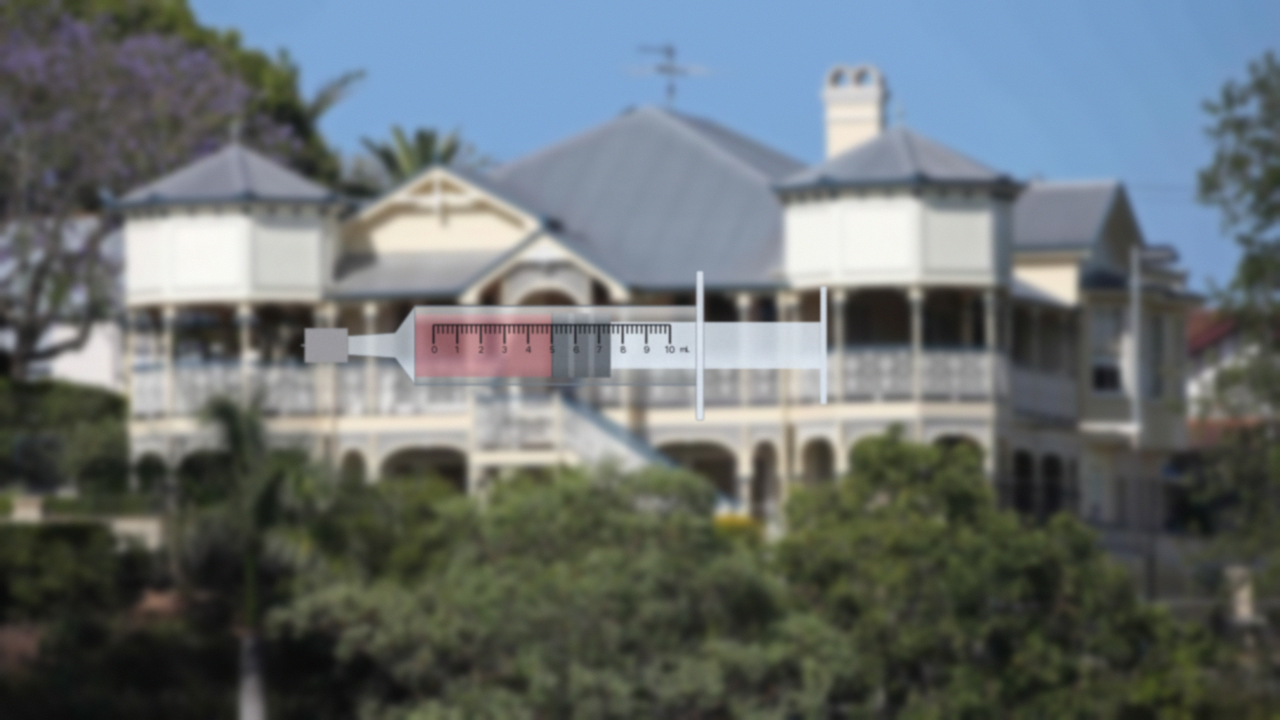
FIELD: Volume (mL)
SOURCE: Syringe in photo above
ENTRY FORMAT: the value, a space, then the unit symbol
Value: 5 mL
